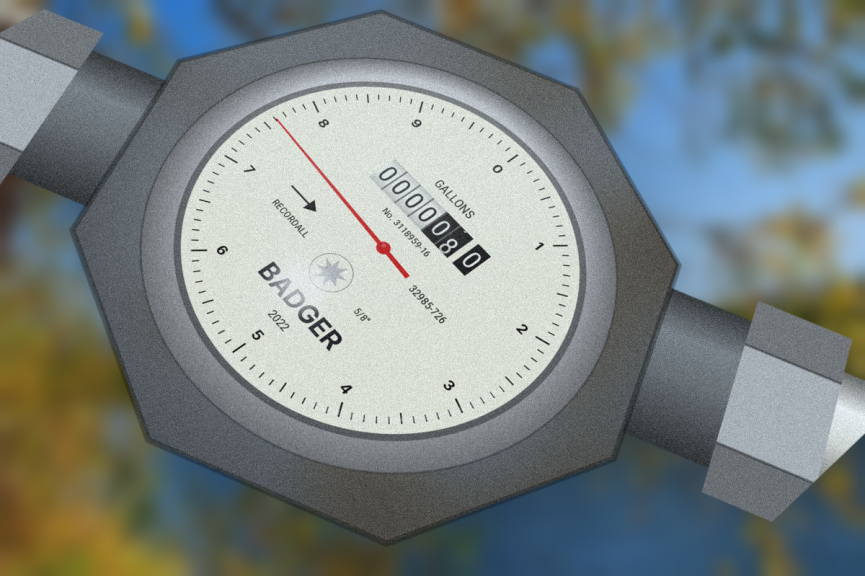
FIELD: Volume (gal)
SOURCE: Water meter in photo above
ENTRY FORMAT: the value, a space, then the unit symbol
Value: 77.6 gal
